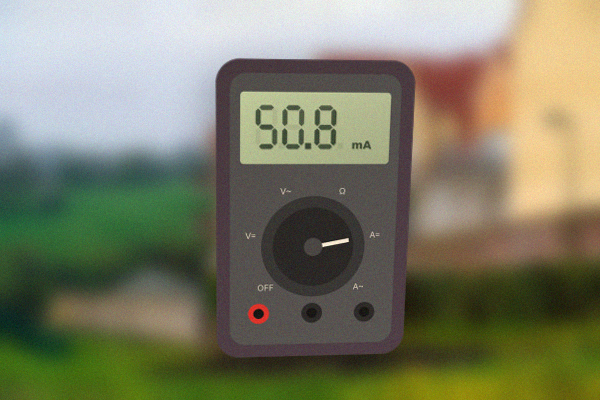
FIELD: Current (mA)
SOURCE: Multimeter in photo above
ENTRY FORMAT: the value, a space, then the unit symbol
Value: 50.8 mA
